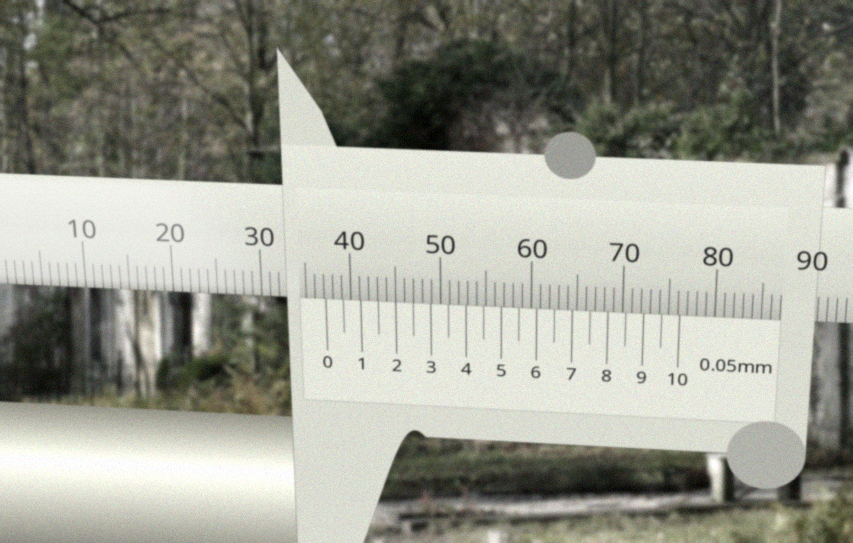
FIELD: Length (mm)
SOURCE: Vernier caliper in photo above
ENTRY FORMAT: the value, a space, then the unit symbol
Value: 37.2 mm
